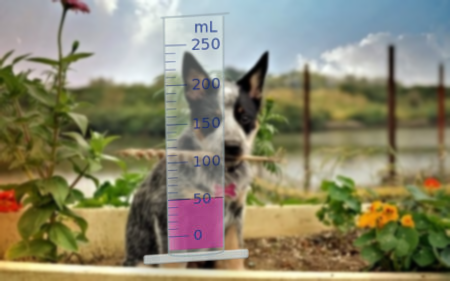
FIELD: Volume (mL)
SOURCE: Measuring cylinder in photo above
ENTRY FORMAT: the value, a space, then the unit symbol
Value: 50 mL
